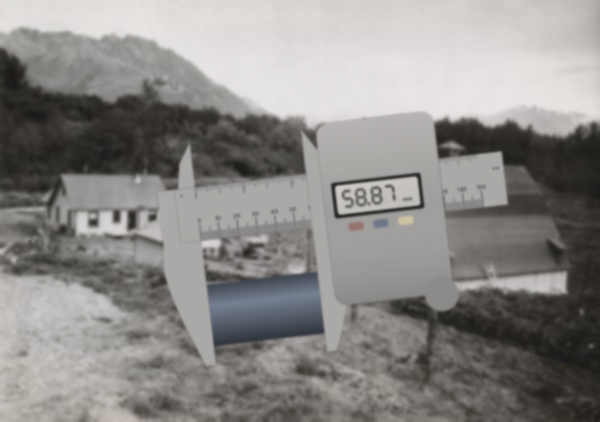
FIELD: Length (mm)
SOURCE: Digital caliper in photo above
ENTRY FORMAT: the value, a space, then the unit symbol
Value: 58.87 mm
